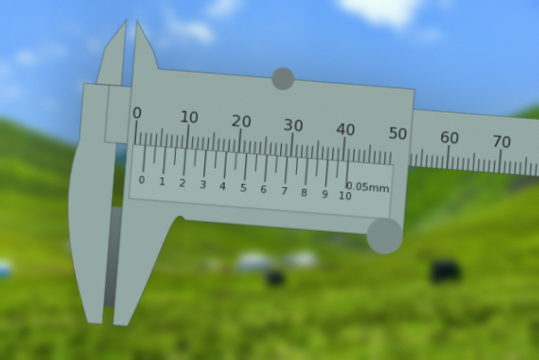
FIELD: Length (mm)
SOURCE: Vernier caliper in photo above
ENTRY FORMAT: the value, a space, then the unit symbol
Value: 2.0 mm
